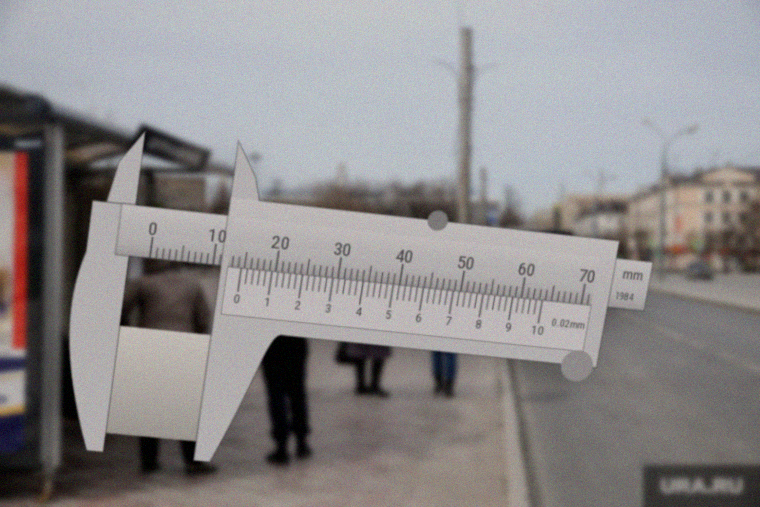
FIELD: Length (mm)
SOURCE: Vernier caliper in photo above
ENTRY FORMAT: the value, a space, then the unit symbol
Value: 14.5 mm
